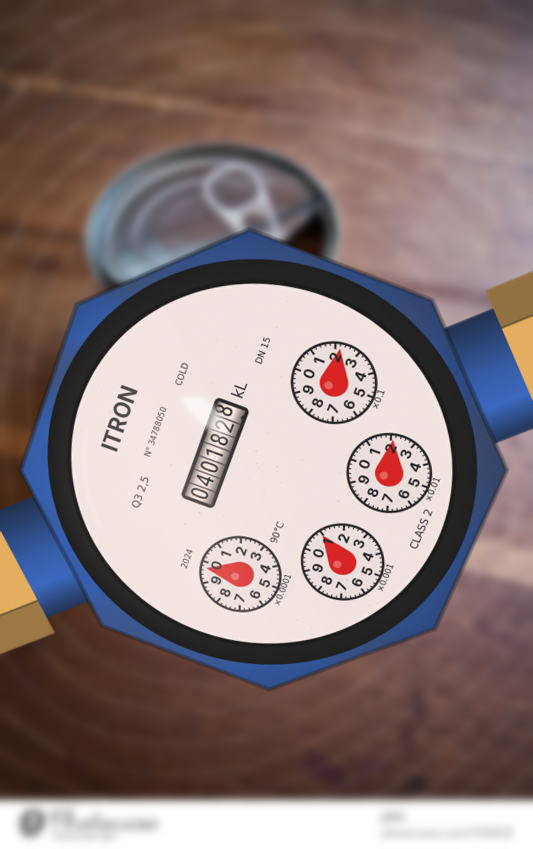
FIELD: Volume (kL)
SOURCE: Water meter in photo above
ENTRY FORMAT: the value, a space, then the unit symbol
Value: 401828.2209 kL
